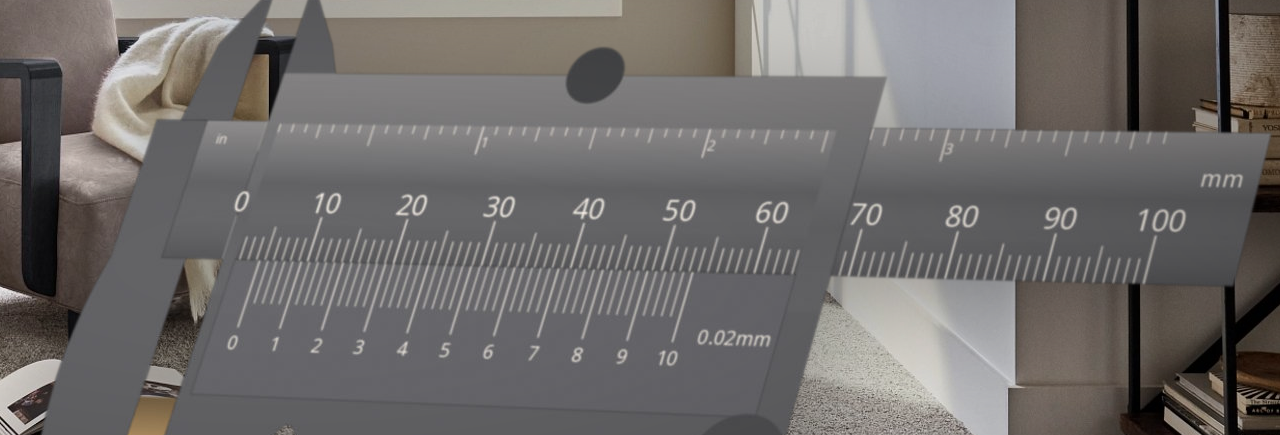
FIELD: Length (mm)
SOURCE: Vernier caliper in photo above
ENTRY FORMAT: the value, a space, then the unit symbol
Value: 4.4 mm
